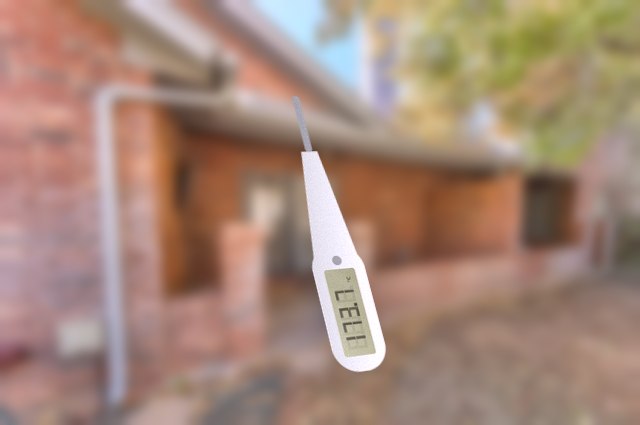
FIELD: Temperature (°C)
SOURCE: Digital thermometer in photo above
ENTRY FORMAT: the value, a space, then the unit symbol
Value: 173.7 °C
